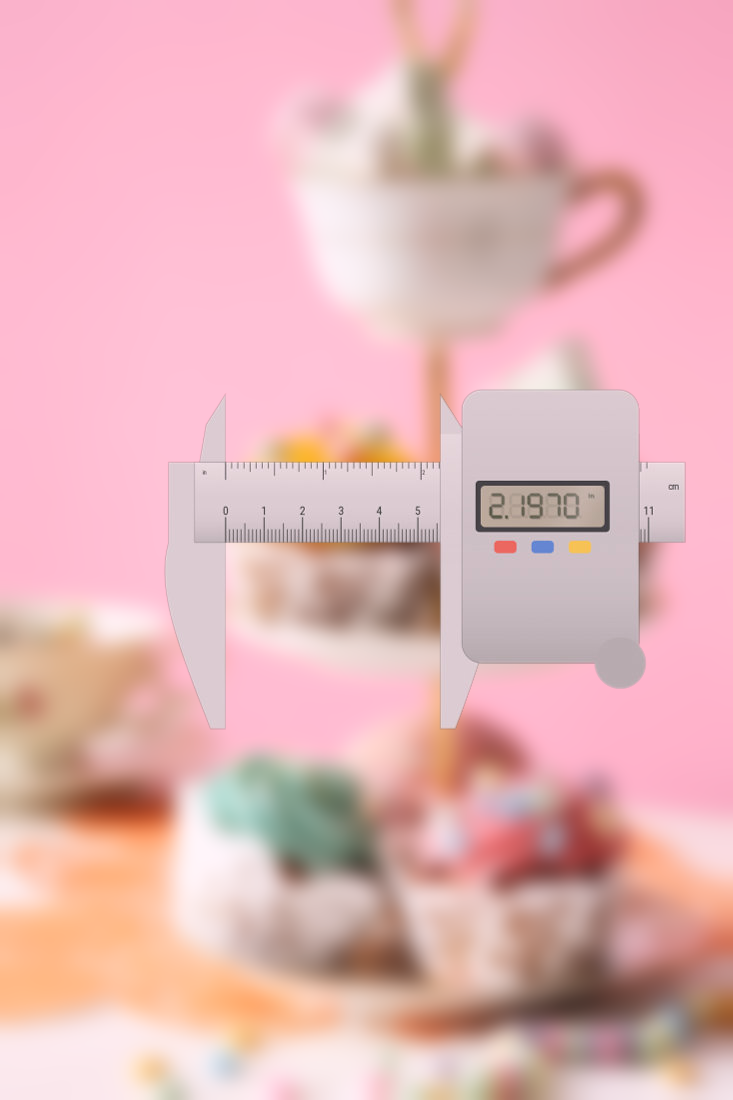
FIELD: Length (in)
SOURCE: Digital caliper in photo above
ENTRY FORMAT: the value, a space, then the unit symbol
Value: 2.1970 in
